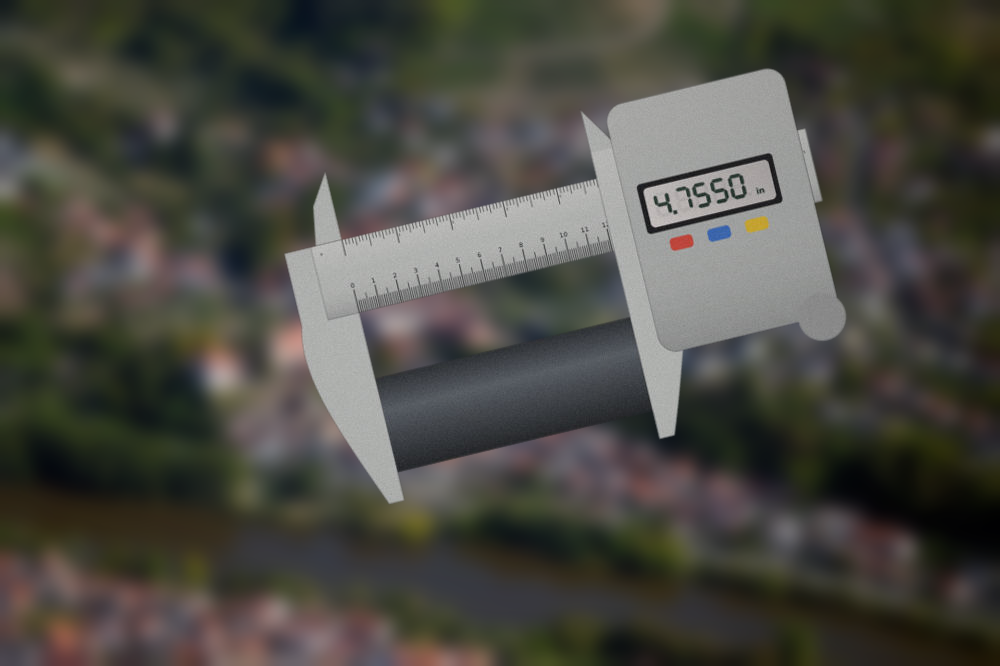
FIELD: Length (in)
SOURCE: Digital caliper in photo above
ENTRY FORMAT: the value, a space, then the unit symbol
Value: 4.7550 in
